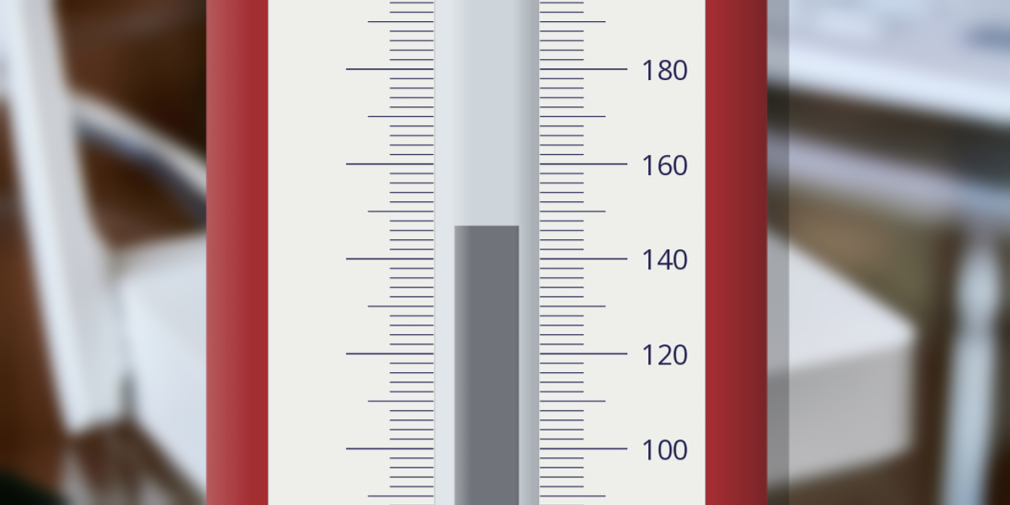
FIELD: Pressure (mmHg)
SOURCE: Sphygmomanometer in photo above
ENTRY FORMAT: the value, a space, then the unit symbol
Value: 147 mmHg
